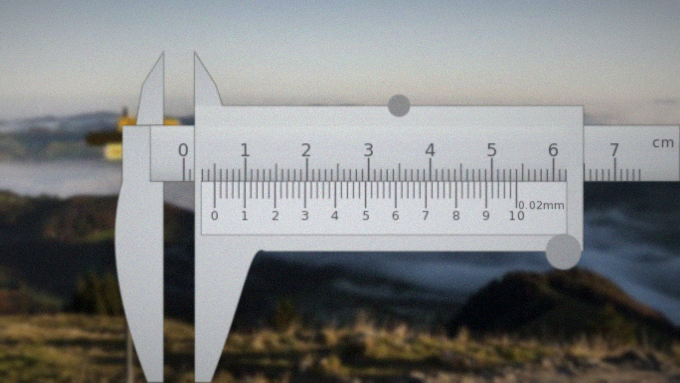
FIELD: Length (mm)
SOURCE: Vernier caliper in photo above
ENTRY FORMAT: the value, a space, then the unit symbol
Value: 5.0 mm
